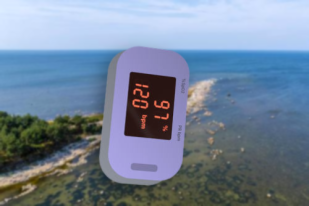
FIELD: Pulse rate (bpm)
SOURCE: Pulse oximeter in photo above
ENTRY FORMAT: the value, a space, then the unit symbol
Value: 120 bpm
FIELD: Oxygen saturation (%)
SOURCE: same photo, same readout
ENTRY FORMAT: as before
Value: 97 %
